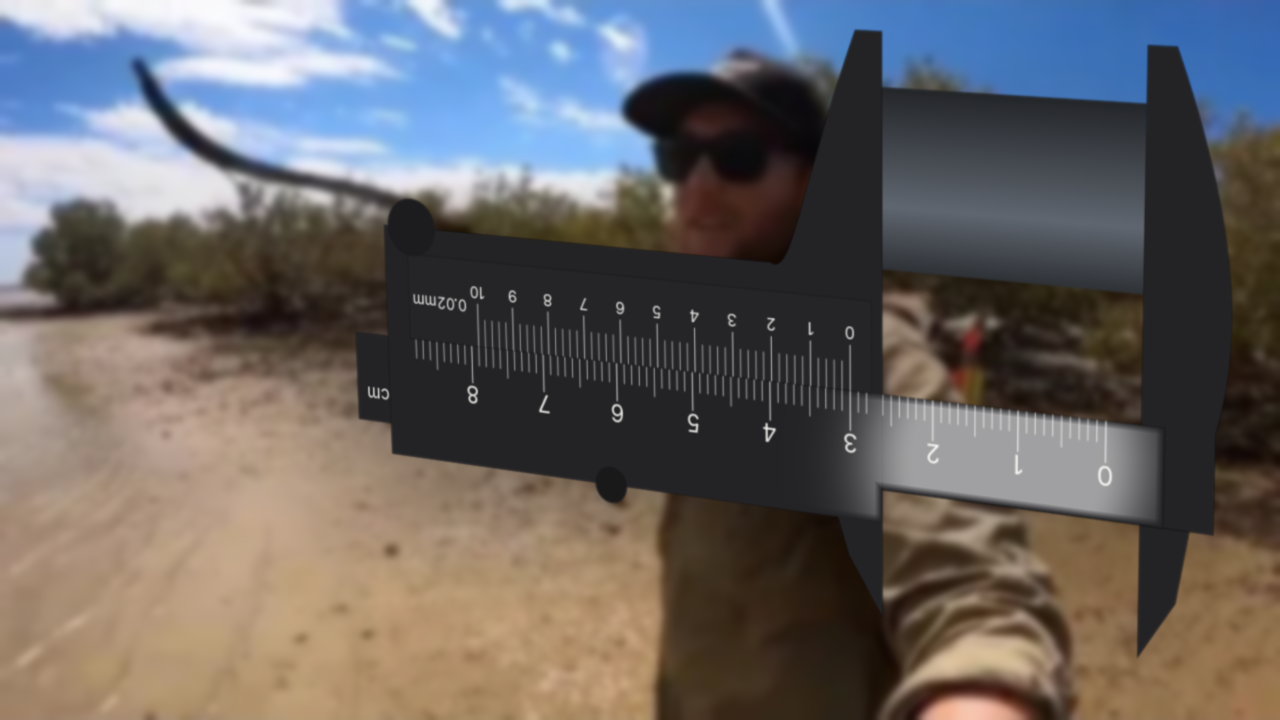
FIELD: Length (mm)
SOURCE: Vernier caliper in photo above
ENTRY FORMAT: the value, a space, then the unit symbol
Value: 30.0 mm
